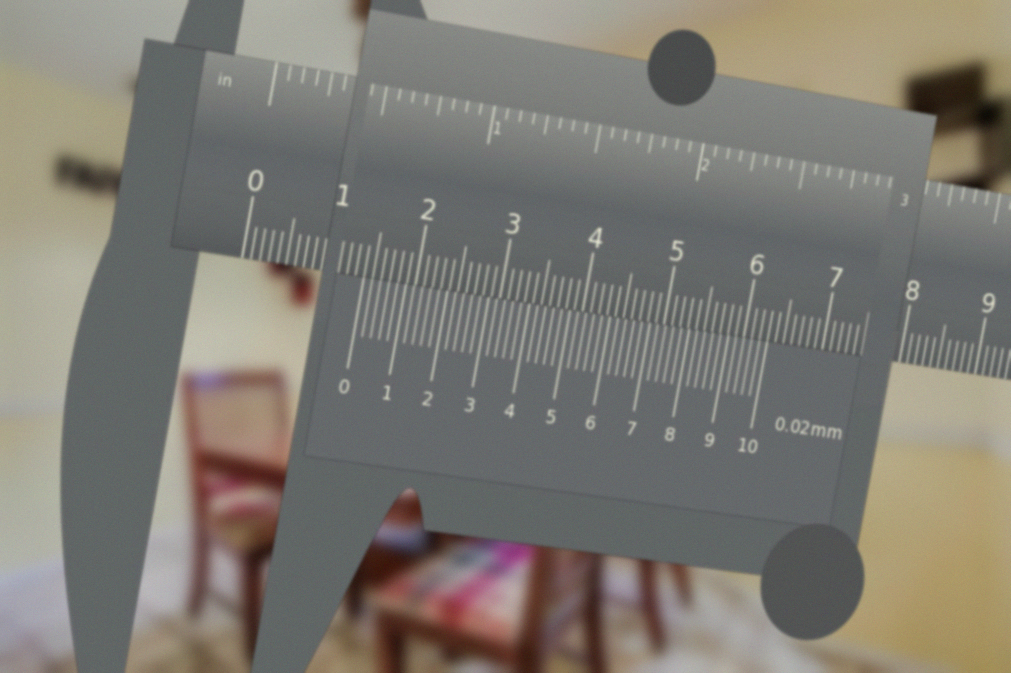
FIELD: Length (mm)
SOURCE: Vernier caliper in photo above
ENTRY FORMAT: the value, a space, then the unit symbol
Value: 14.0 mm
